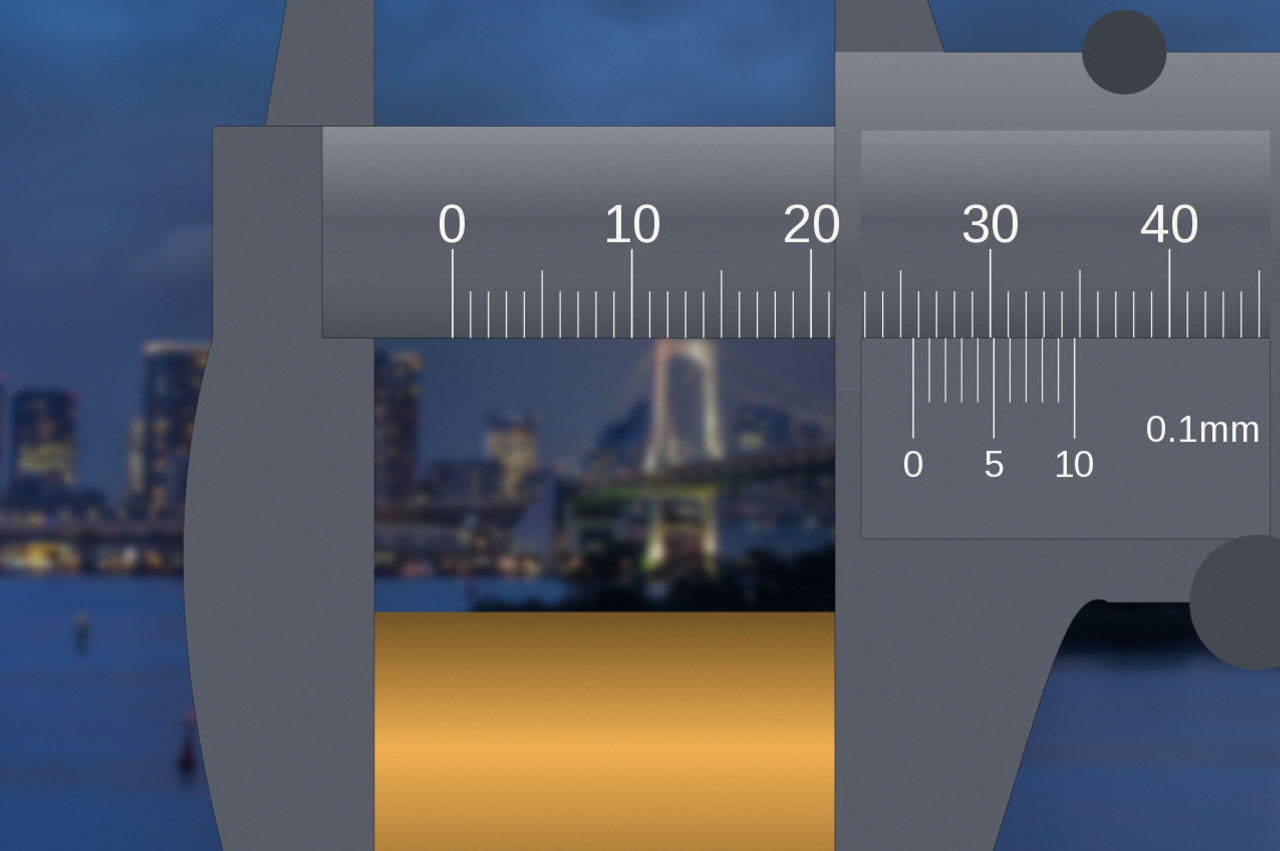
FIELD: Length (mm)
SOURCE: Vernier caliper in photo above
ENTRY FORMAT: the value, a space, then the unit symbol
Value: 25.7 mm
